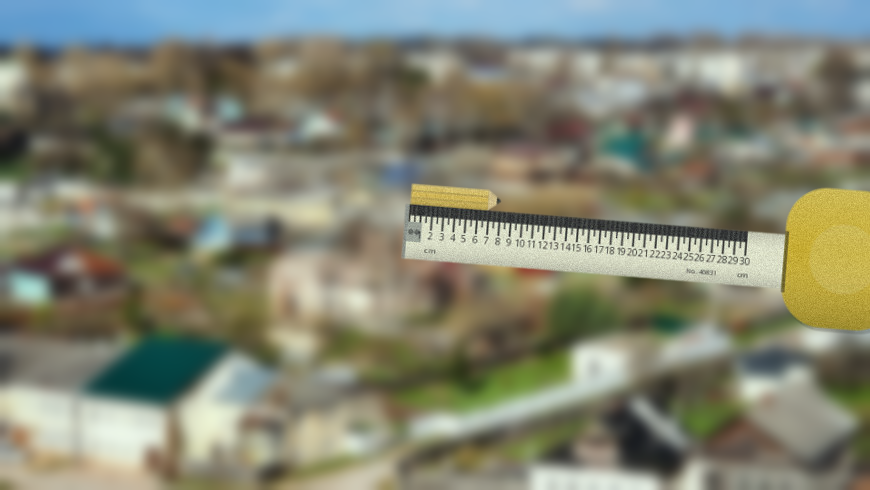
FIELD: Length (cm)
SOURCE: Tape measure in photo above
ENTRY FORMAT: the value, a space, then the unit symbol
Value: 8 cm
